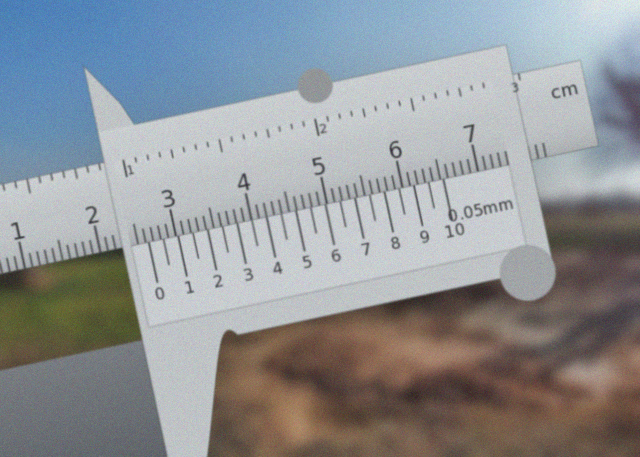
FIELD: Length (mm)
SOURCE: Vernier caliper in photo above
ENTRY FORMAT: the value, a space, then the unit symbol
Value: 26.4 mm
